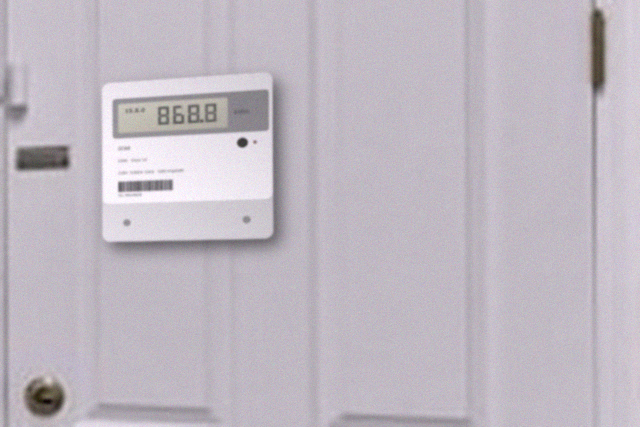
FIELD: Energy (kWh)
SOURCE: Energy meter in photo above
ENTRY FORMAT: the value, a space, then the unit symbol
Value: 868.8 kWh
